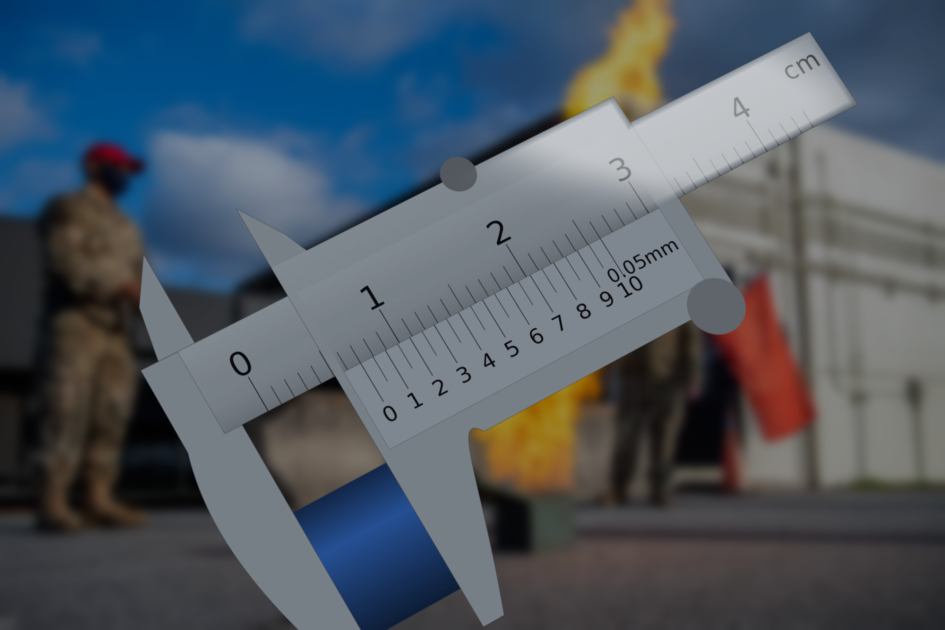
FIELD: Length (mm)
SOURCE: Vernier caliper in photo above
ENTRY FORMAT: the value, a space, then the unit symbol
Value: 7.0 mm
